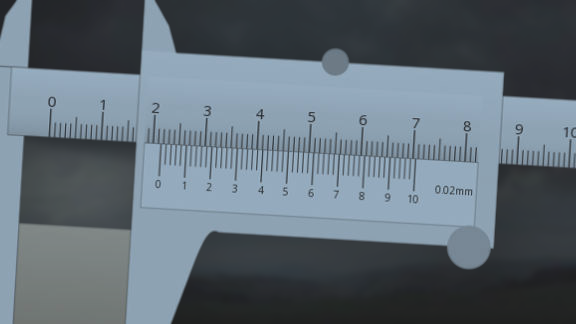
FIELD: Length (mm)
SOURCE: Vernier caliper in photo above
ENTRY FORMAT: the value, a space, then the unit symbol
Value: 21.5 mm
